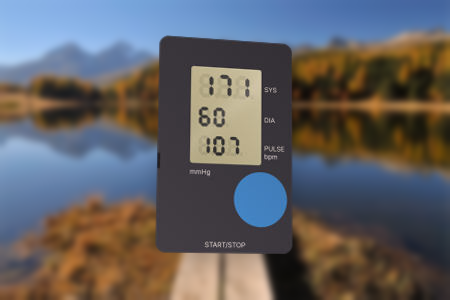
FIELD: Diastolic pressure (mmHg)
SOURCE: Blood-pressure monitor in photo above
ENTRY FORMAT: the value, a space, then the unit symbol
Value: 60 mmHg
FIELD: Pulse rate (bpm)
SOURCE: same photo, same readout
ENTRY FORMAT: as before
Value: 107 bpm
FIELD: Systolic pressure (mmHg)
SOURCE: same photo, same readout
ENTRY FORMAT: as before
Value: 171 mmHg
